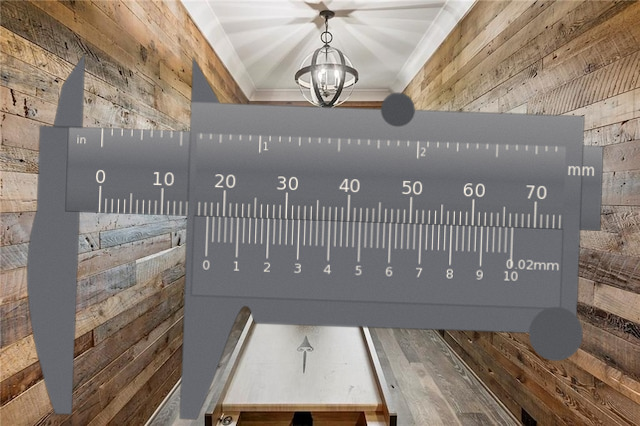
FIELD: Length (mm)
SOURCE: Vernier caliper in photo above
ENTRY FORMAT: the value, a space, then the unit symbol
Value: 17.4 mm
